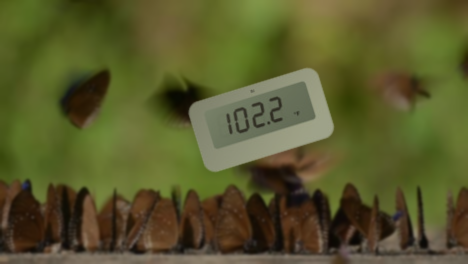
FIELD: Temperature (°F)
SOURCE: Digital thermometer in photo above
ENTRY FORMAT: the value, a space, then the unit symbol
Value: 102.2 °F
